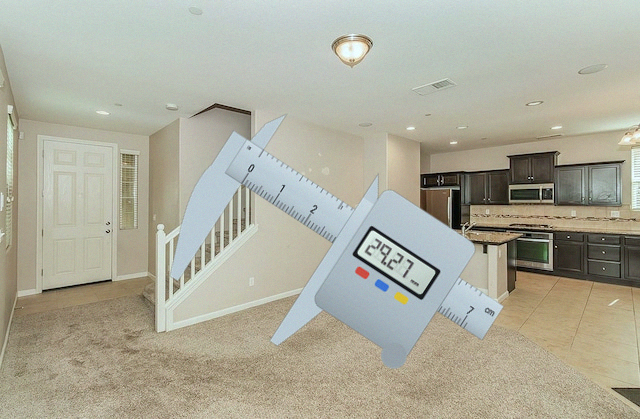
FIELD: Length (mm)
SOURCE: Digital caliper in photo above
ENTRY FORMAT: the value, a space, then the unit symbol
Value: 29.27 mm
